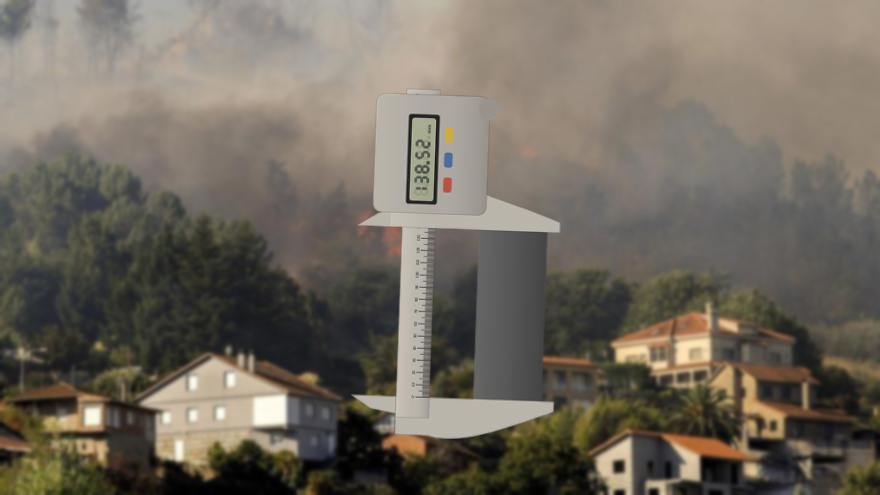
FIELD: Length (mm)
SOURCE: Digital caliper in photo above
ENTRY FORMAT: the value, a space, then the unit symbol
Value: 138.52 mm
